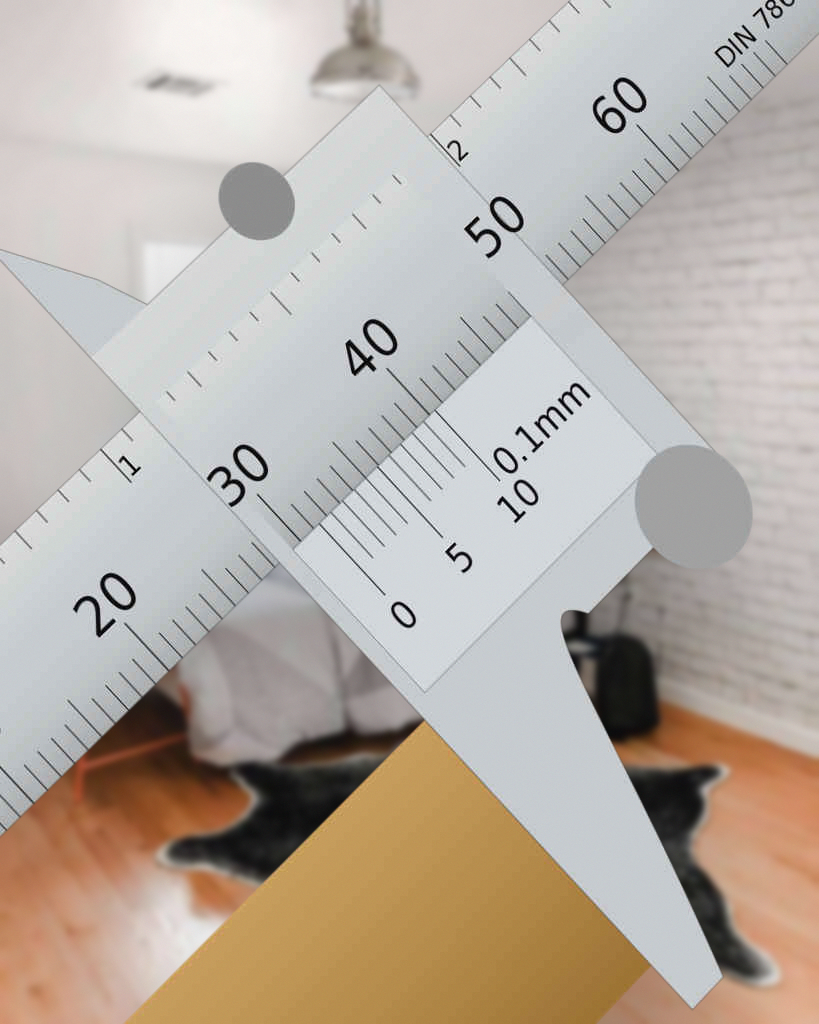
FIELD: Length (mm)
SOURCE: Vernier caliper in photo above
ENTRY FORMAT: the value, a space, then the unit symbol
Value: 31.4 mm
